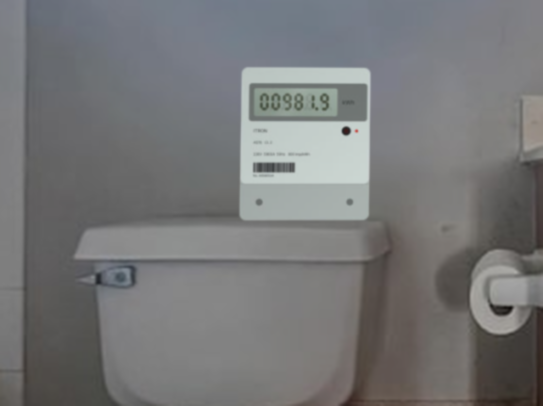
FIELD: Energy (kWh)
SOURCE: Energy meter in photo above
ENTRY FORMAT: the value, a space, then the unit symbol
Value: 981.9 kWh
